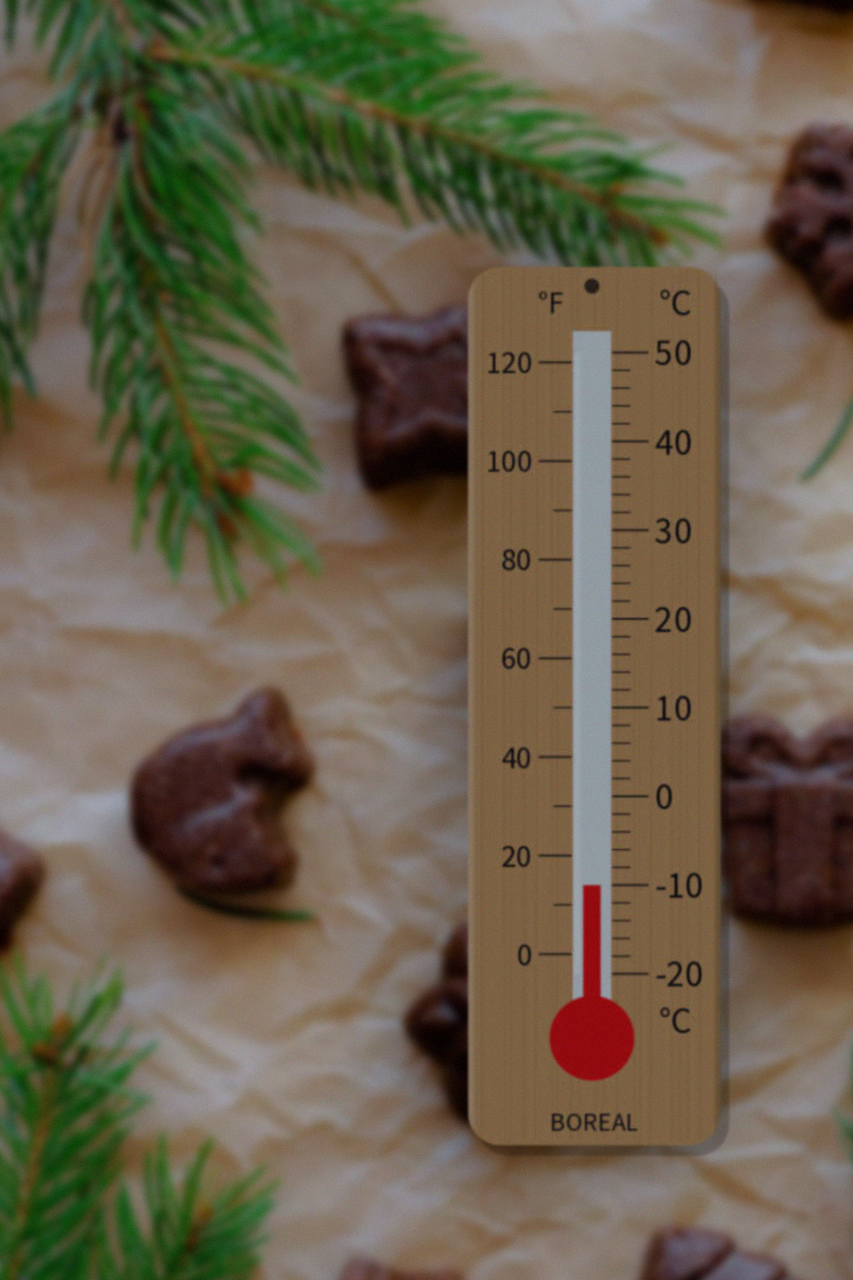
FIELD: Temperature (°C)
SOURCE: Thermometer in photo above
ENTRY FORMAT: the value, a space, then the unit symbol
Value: -10 °C
